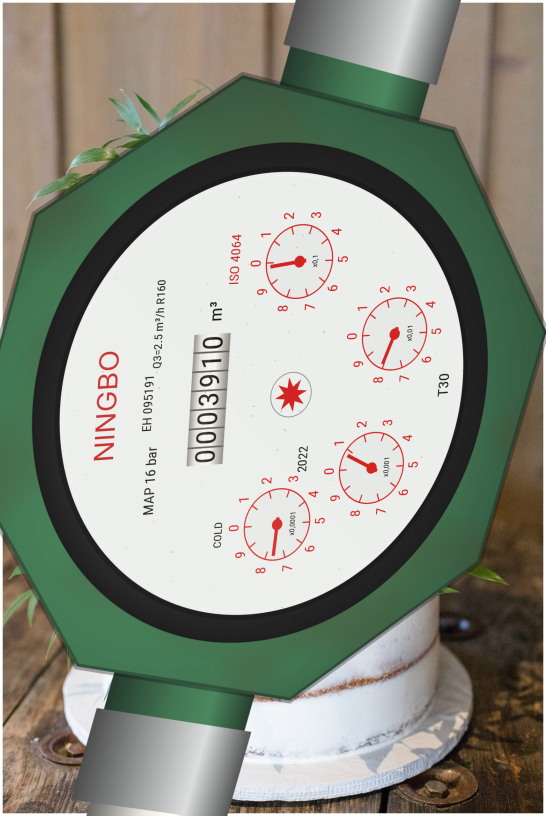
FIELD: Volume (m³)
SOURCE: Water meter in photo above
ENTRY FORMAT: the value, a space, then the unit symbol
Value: 3909.9807 m³
